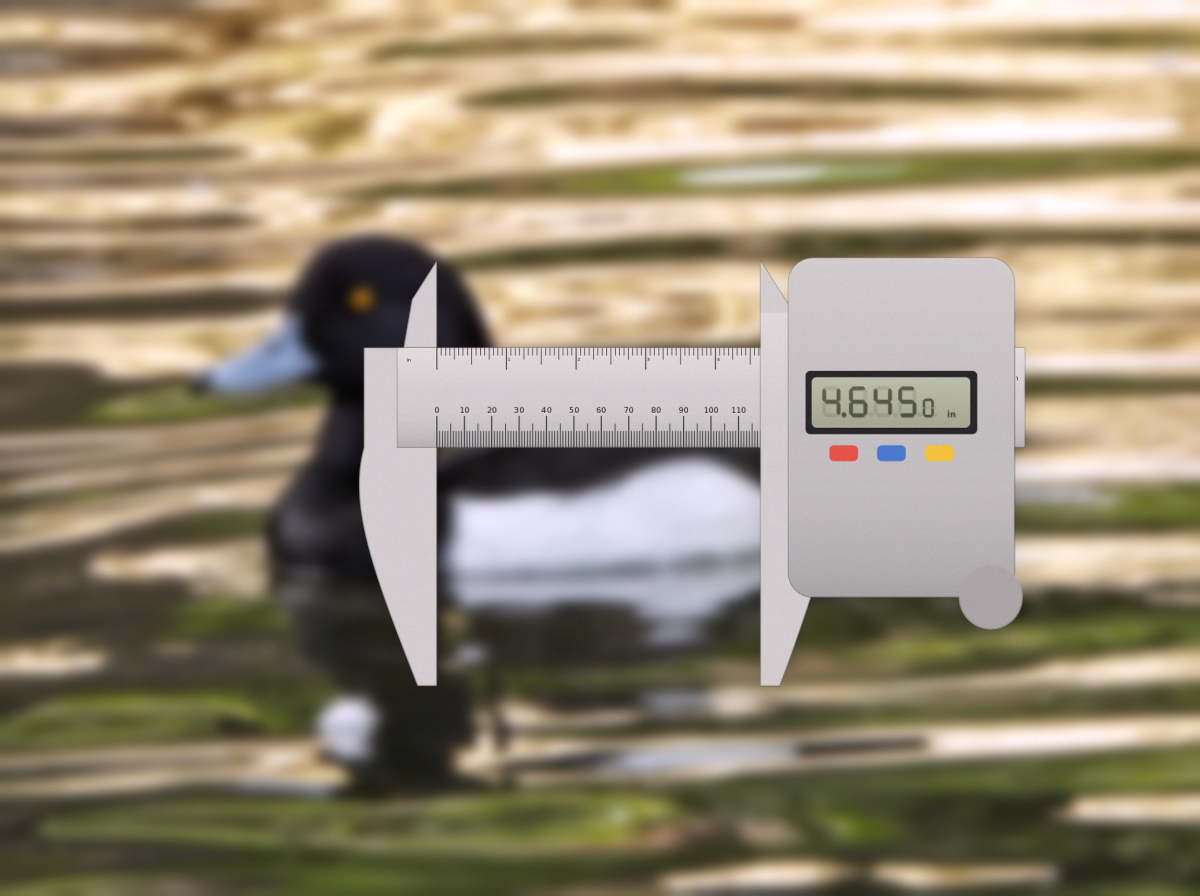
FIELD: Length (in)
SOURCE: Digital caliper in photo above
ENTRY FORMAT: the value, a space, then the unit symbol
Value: 4.6450 in
